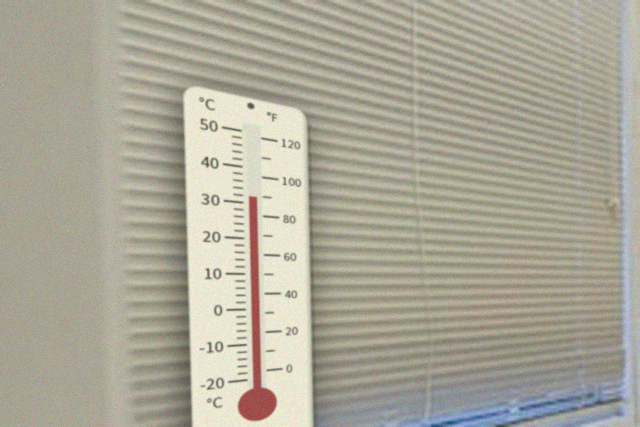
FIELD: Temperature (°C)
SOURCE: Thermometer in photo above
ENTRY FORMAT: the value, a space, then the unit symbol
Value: 32 °C
